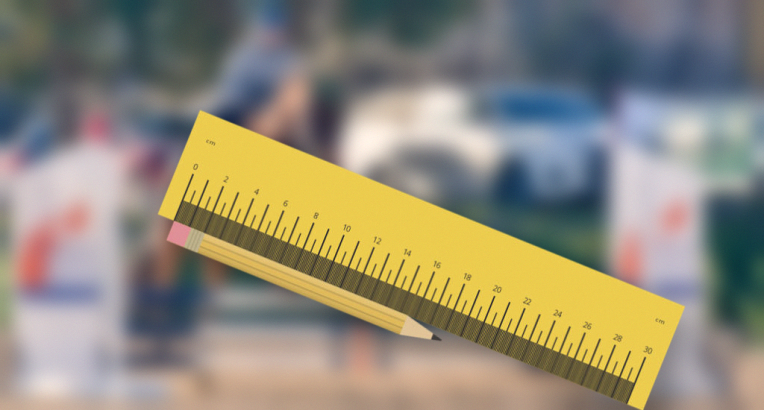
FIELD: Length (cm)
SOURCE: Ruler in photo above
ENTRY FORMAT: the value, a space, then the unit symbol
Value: 18 cm
